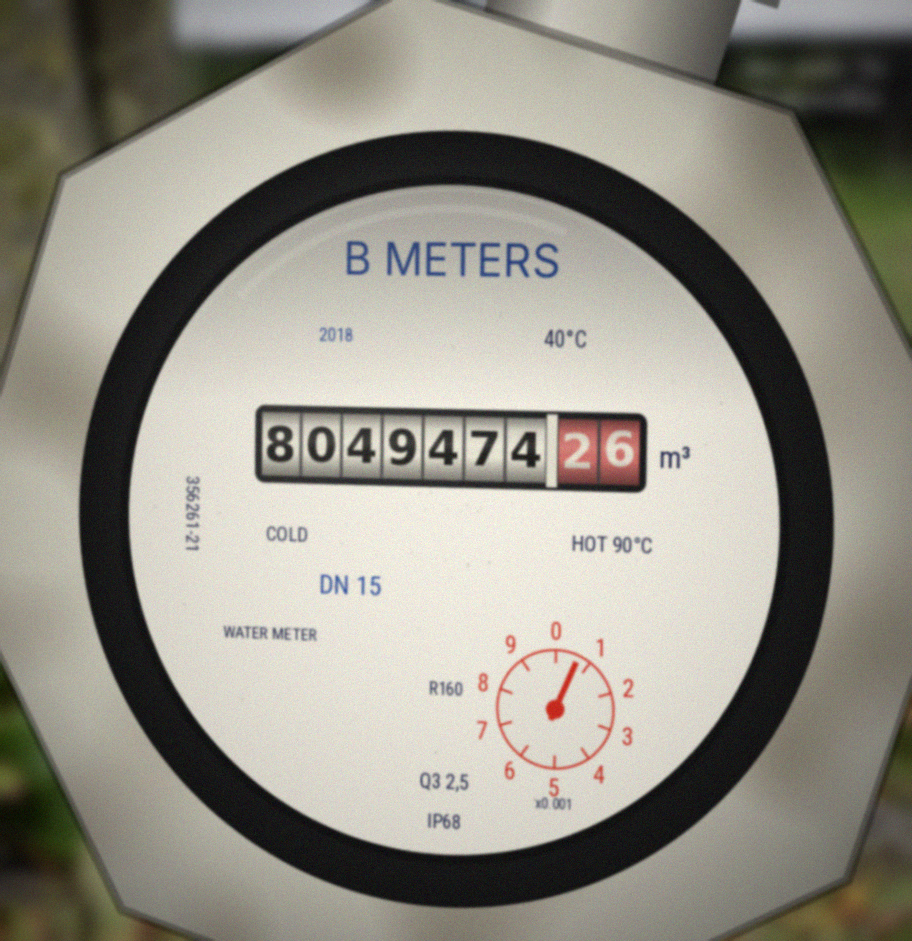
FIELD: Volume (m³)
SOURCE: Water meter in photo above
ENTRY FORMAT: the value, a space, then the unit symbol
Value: 8049474.260 m³
